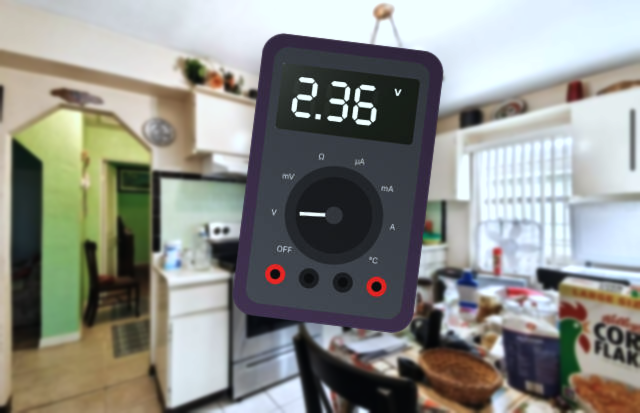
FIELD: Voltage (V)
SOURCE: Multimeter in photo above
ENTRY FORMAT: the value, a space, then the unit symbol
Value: 2.36 V
